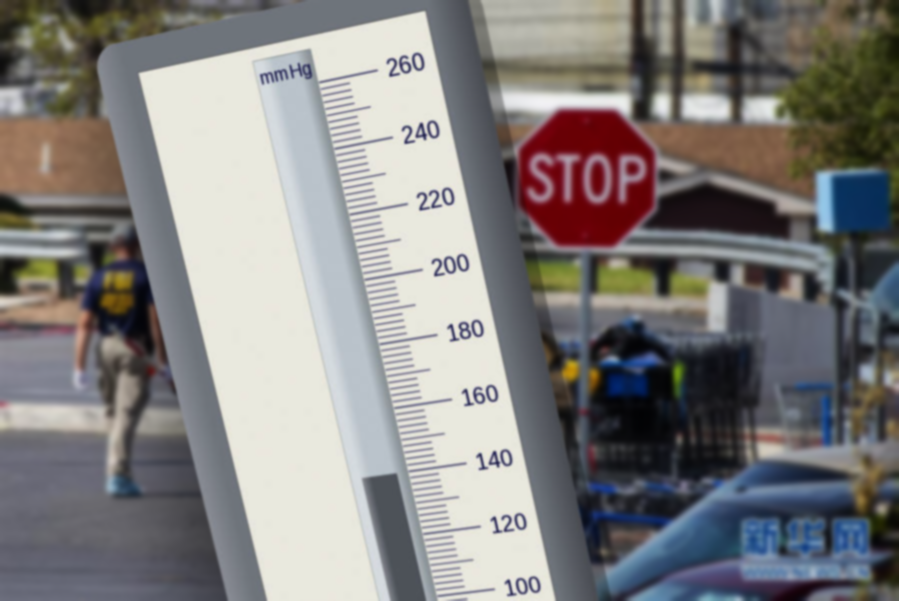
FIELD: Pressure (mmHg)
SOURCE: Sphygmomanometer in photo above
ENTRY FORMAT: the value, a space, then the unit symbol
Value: 140 mmHg
